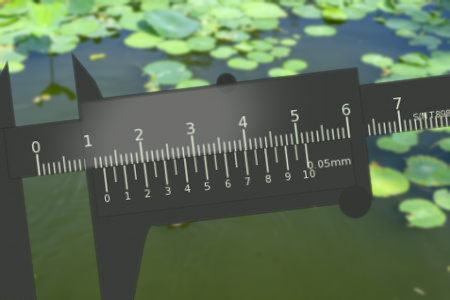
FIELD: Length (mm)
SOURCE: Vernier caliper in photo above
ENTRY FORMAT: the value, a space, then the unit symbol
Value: 12.5 mm
